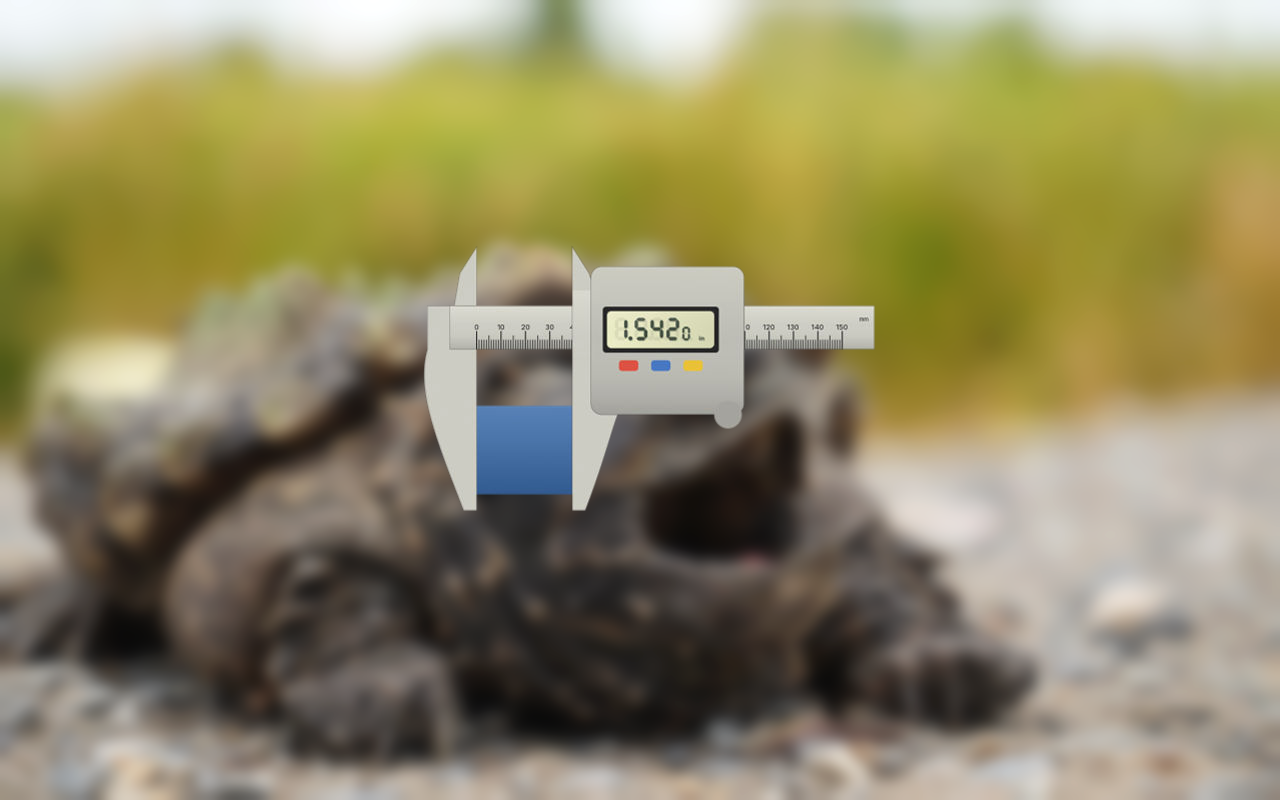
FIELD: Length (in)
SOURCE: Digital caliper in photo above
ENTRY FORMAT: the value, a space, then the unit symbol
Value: 1.5420 in
